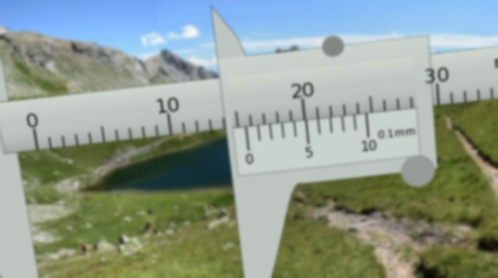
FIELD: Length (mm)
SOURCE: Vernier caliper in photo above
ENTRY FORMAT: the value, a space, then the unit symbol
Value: 15.6 mm
